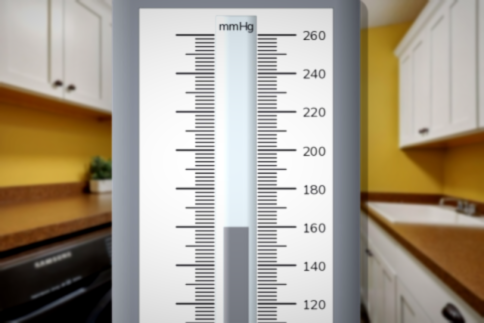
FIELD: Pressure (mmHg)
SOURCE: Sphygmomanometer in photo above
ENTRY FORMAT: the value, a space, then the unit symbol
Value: 160 mmHg
